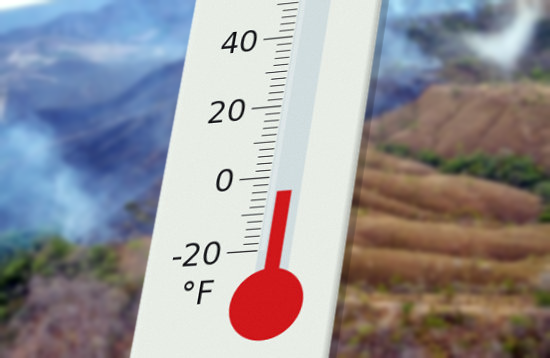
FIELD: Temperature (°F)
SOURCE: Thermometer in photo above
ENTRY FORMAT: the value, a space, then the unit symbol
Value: -4 °F
